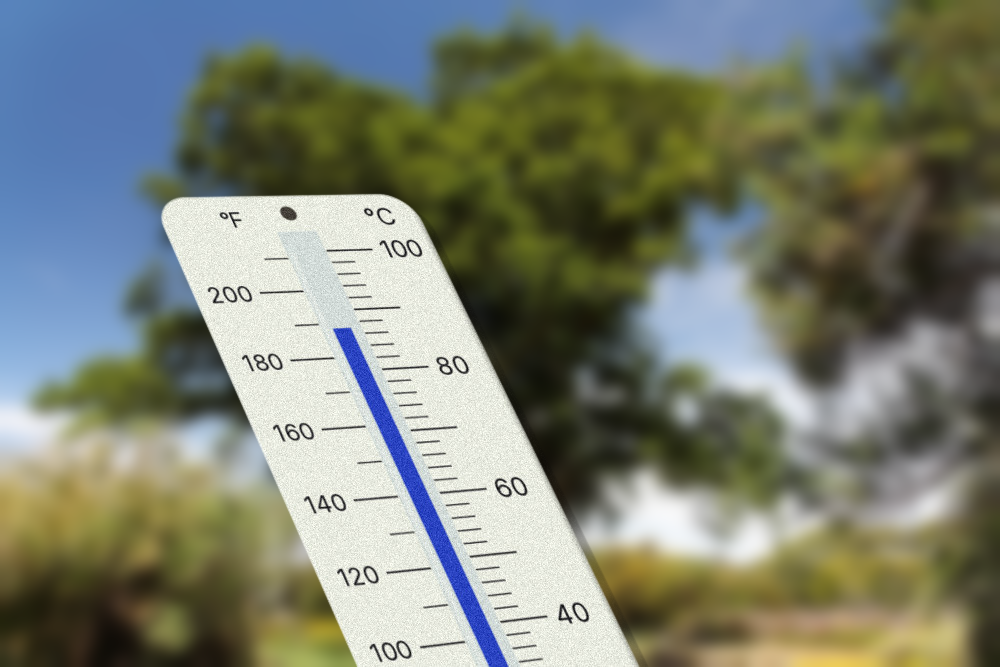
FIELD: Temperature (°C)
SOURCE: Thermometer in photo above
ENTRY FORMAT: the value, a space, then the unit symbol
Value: 87 °C
